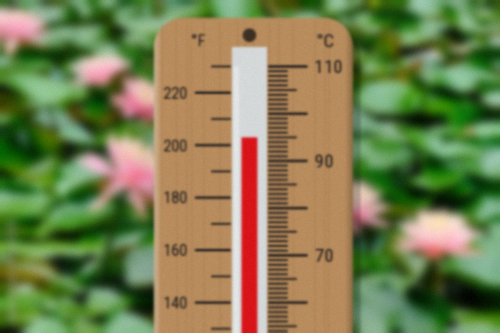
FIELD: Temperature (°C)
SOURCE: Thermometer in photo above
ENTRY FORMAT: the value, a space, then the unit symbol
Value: 95 °C
